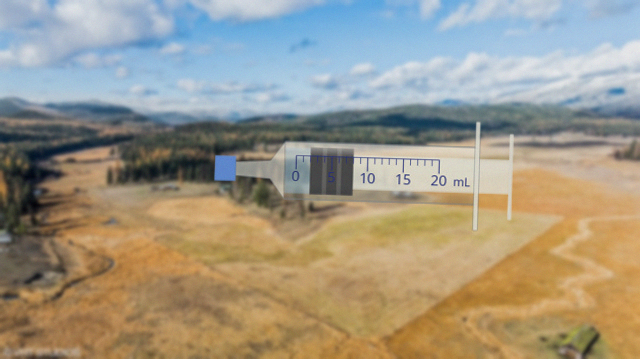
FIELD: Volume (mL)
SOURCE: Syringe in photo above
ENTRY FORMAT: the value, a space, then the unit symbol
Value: 2 mL
